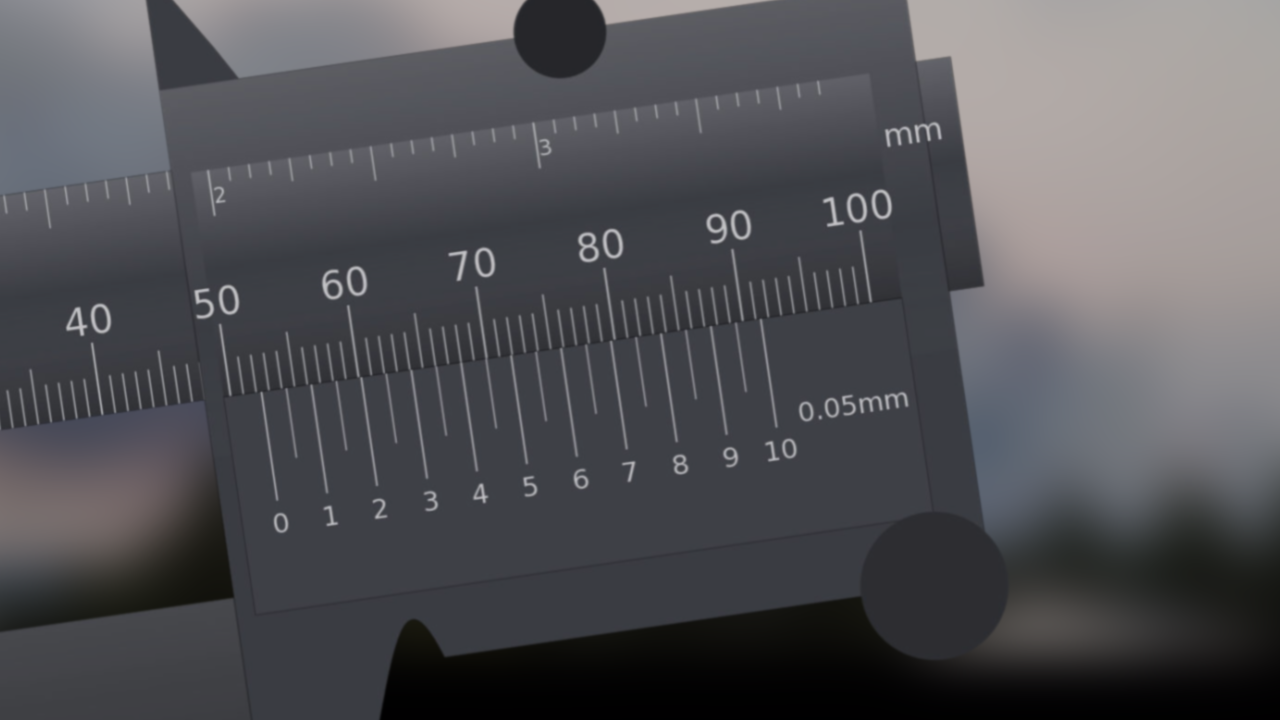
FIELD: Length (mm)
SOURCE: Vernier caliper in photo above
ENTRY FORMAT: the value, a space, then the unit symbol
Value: 52.4 mm
